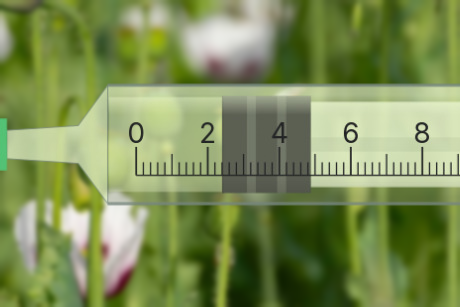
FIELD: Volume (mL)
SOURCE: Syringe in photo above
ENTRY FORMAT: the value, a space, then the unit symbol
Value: 2.4 mL
